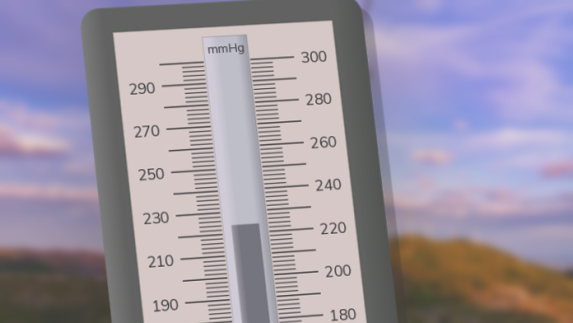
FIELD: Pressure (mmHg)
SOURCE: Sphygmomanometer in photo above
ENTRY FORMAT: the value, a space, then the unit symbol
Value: 224 mmHg
